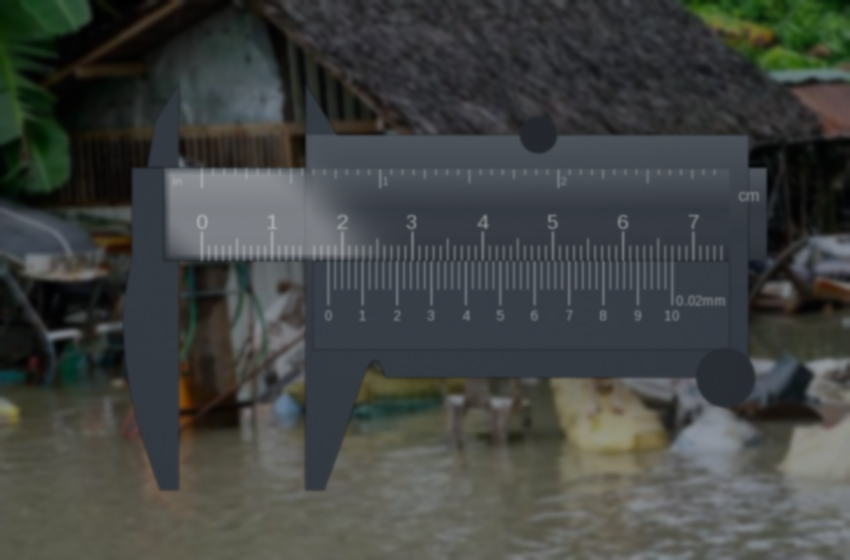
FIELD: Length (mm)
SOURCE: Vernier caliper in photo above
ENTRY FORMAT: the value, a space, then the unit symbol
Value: 18.0 mm
